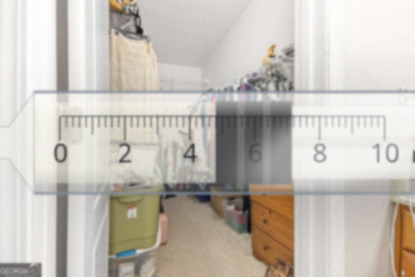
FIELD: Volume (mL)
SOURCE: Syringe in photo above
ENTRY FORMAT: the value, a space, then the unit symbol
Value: 4.8 mL
